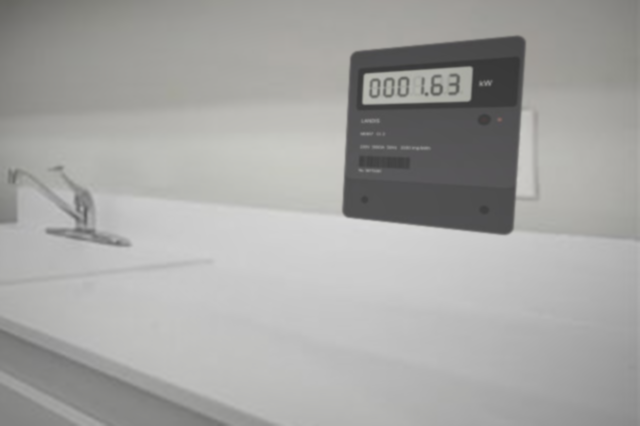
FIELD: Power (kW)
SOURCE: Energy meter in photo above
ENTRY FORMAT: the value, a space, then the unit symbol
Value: 1.63 kW
